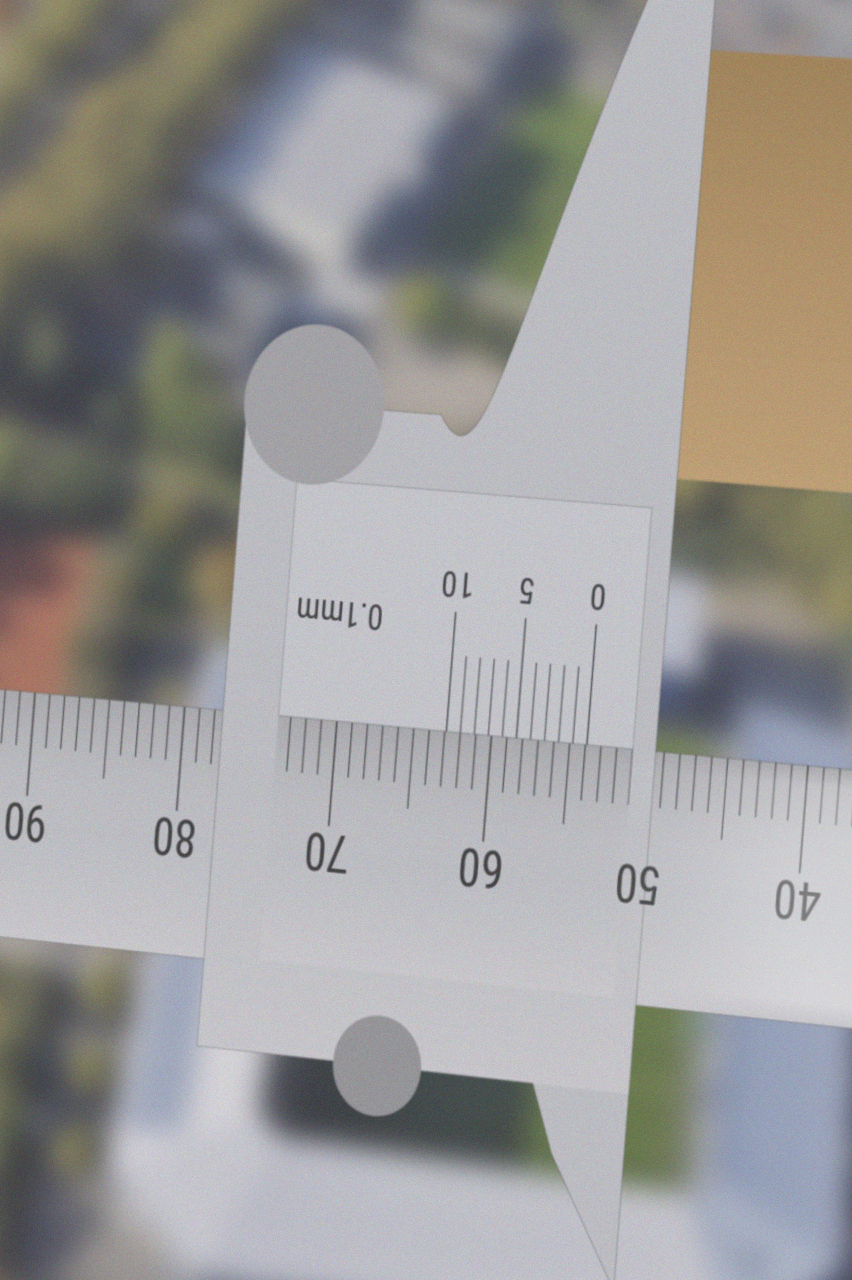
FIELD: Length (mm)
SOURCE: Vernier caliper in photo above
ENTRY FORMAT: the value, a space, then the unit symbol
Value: 53.9 mm
